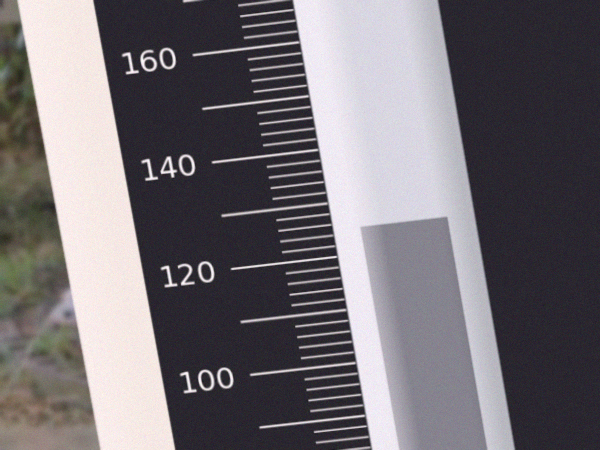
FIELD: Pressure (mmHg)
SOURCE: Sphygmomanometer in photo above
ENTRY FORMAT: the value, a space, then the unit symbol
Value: 125 mmHg
